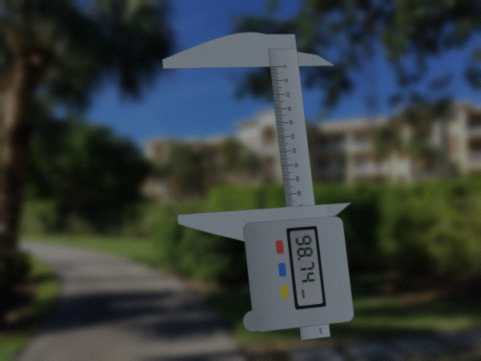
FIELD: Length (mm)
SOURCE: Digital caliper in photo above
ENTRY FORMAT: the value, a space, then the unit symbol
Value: 98.74 mm
